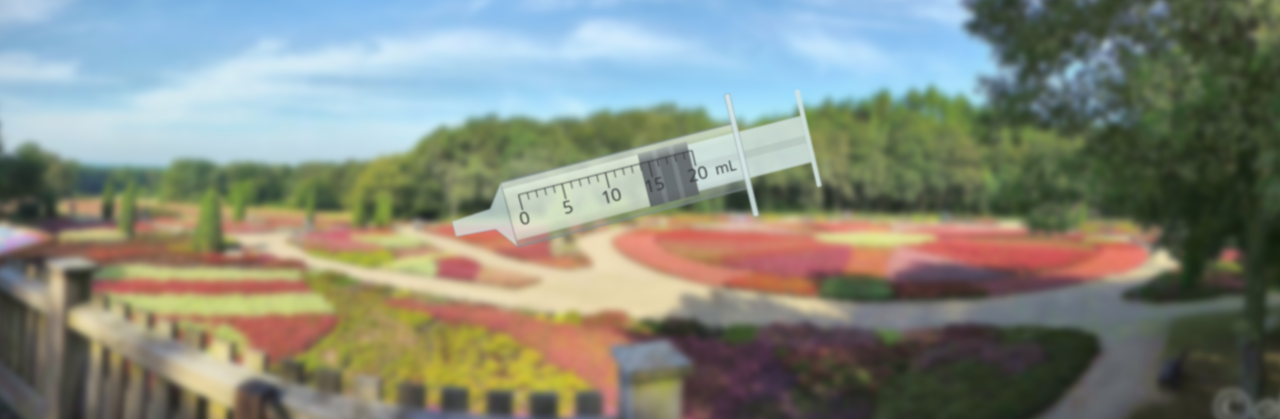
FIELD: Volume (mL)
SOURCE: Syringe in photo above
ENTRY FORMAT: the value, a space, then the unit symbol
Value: 14 mL
